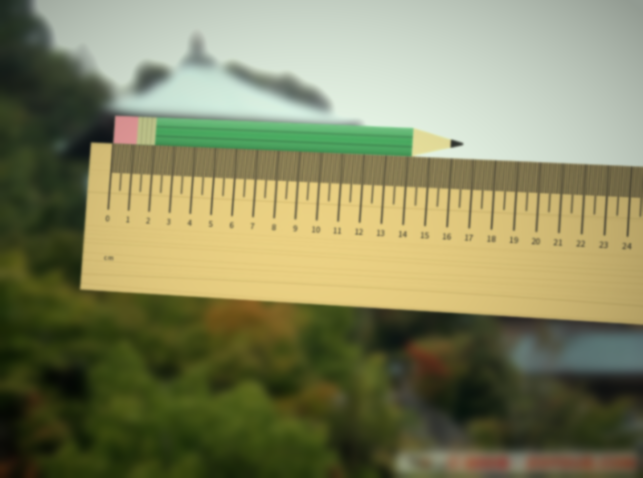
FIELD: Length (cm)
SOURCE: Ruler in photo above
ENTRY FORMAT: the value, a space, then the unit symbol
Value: 16.5 cm
